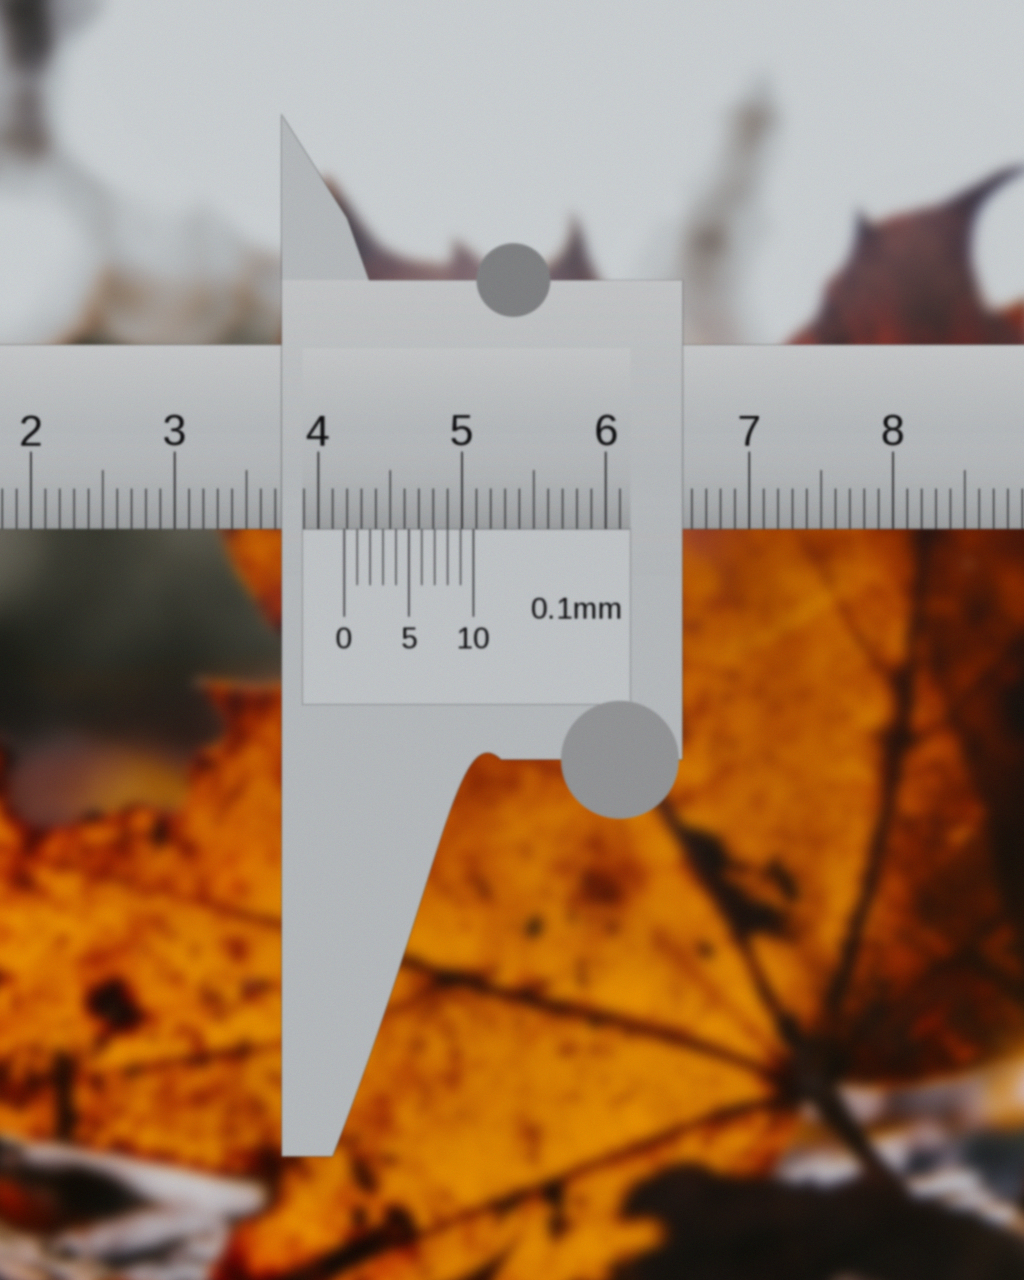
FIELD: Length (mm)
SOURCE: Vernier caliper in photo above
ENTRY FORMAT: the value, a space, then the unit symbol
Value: 41.8 mm
